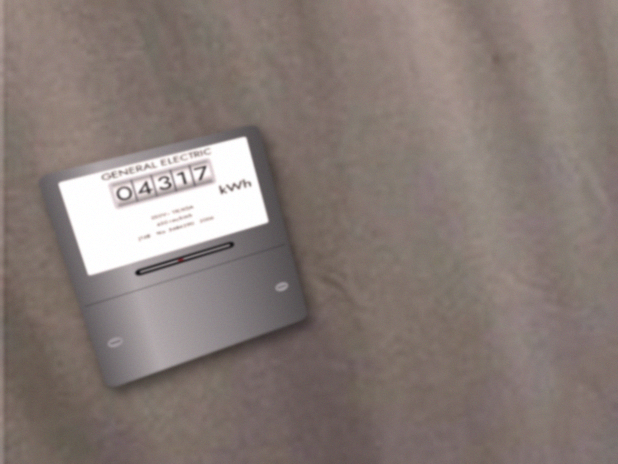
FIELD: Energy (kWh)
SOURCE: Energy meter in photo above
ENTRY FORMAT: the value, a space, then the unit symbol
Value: 4317 kWh
